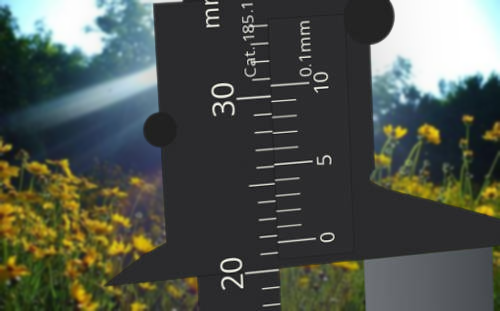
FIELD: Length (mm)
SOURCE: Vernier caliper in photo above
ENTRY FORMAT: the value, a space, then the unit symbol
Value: 21.6 mm
